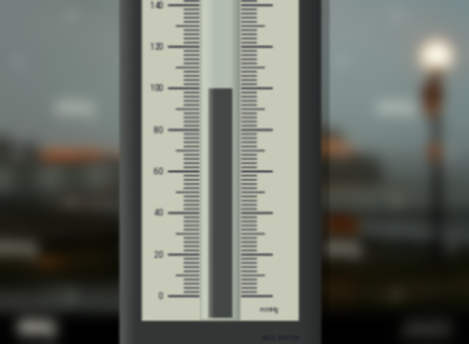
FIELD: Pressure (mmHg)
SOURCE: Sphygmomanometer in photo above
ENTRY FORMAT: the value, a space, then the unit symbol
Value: 100 mmHg
